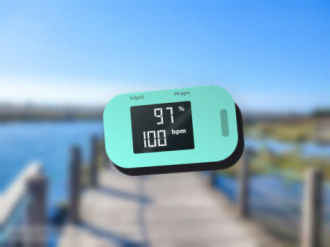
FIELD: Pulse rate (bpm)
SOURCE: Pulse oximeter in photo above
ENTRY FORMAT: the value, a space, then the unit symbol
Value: 100 bpm
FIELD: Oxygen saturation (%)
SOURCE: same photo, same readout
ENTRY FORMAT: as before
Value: 97 %
